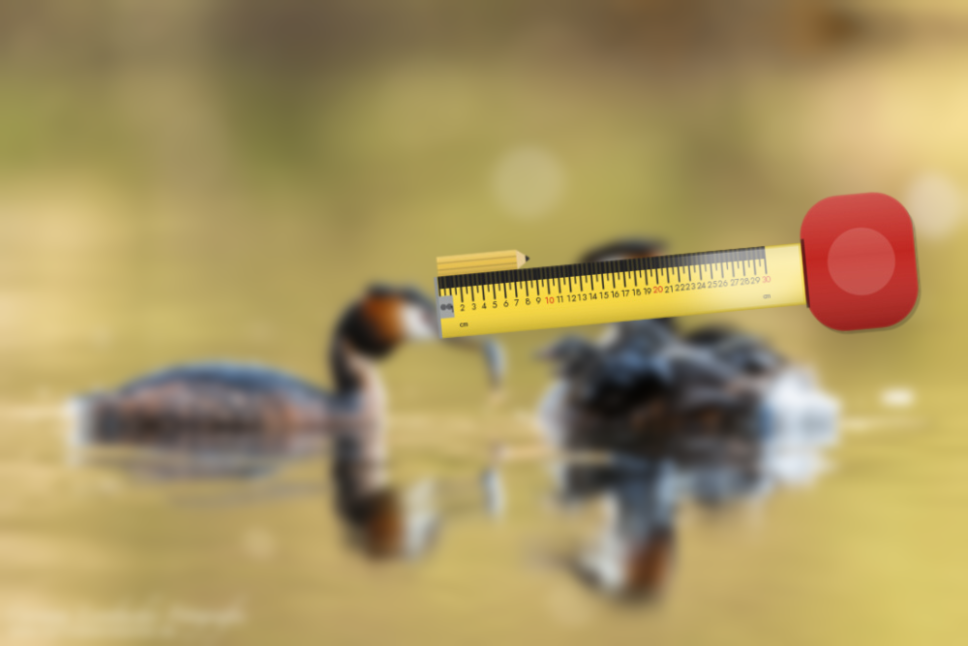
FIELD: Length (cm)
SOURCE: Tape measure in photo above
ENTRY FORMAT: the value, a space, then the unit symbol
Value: 8.5 cm
